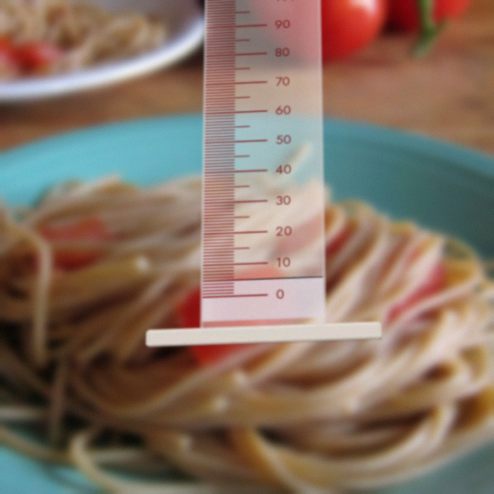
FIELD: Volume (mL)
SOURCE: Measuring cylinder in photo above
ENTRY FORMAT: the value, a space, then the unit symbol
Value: 5 mL
